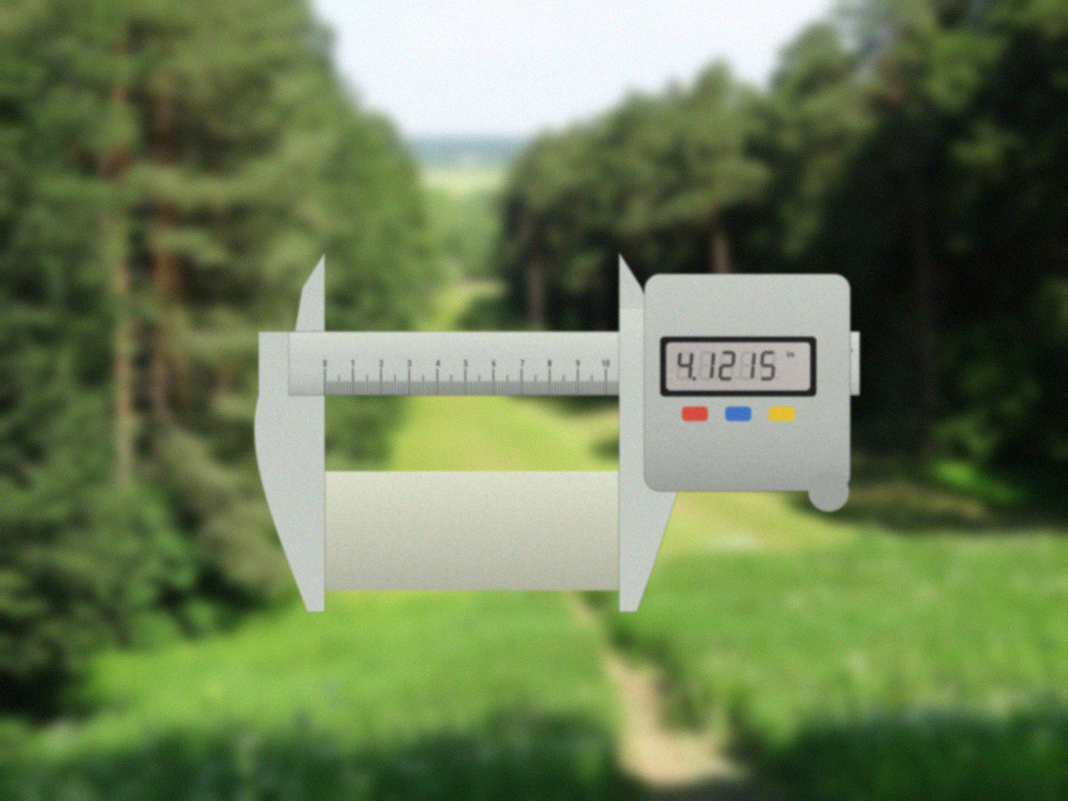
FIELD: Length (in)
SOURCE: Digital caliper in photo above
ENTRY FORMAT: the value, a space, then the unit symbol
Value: 4.1215 in
